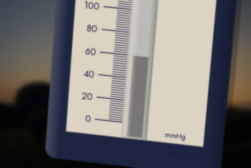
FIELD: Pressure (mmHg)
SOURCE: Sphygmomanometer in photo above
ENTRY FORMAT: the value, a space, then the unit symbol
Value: 60 mmHg
